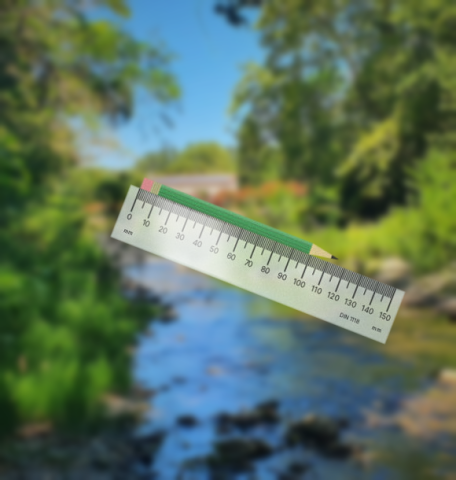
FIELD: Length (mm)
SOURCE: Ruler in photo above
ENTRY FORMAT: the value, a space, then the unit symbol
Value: 115 mm
